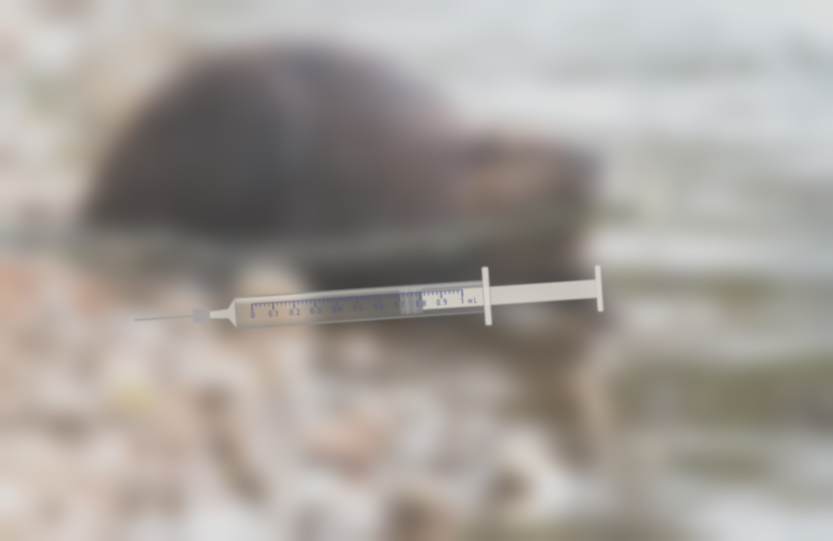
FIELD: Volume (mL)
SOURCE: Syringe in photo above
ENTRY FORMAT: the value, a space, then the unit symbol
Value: 0.7 mL
